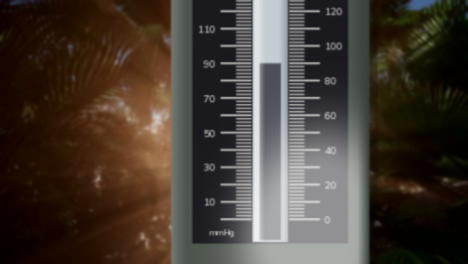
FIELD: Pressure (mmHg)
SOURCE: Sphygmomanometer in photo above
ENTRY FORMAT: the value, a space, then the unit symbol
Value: 90 mmHg
